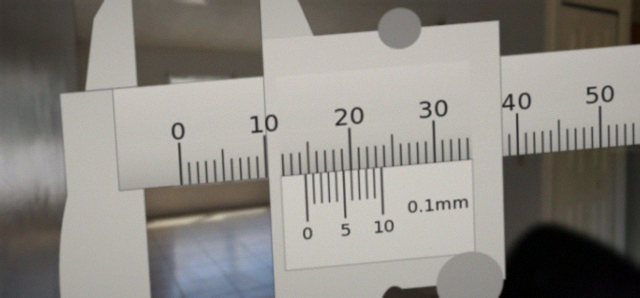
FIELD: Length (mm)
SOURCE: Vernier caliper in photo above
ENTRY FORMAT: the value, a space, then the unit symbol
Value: 14.6 mm
